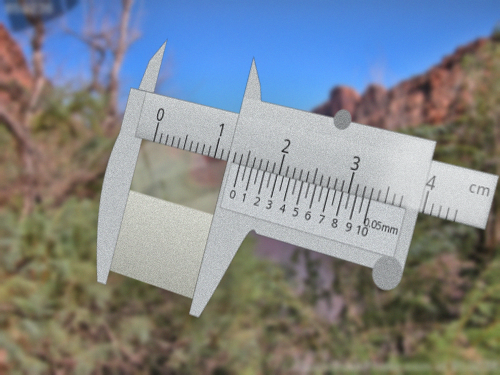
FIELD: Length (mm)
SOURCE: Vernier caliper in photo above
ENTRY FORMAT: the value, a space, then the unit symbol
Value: 14.0 mm
